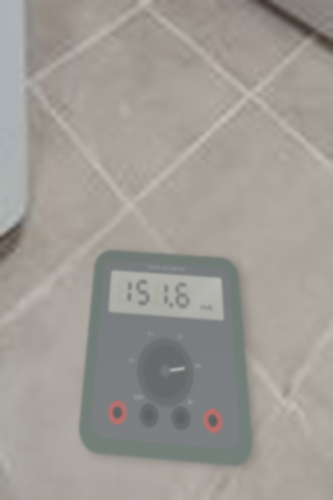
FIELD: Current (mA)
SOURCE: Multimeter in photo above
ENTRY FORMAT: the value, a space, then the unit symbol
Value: 151.6 mA
